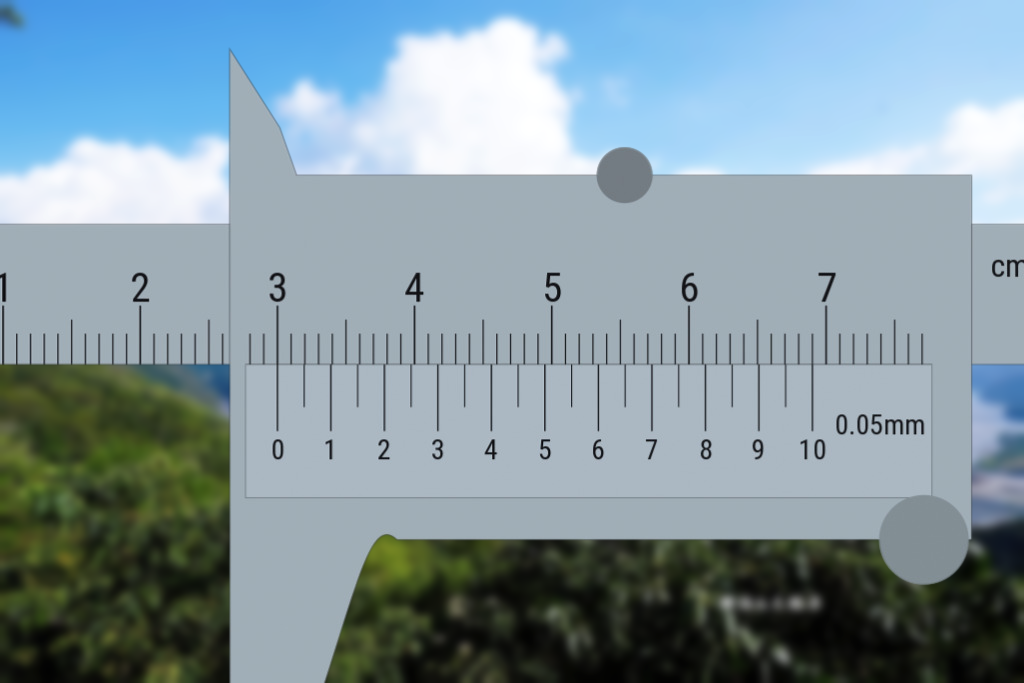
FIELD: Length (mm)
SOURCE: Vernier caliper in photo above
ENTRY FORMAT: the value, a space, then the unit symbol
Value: 30.0 mm
